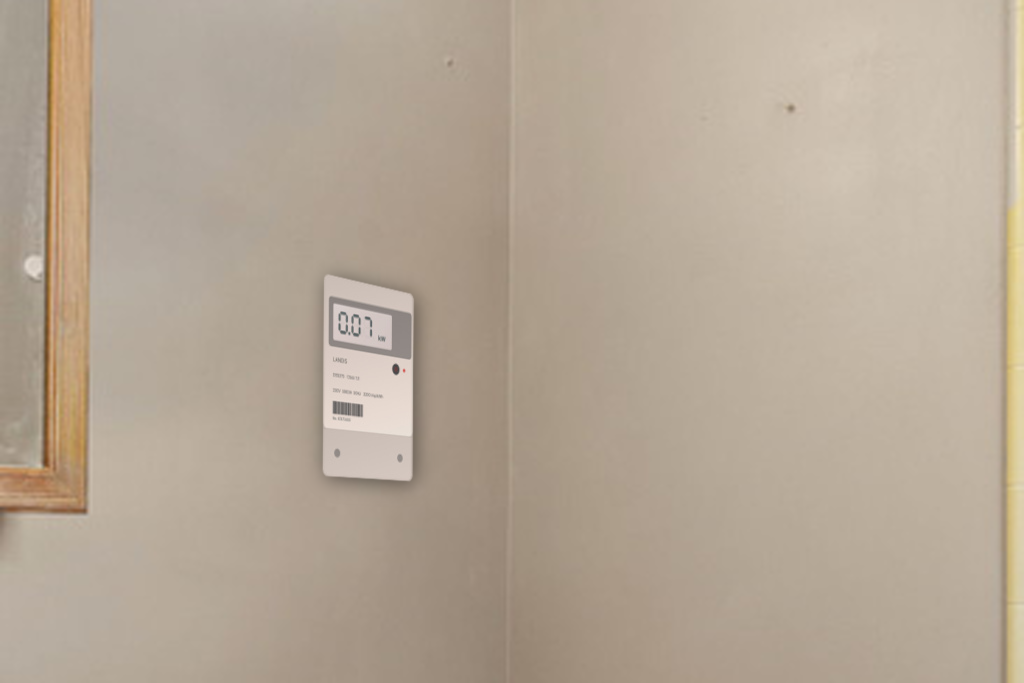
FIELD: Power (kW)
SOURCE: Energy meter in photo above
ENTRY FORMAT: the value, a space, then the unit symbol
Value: 0.07 kW
